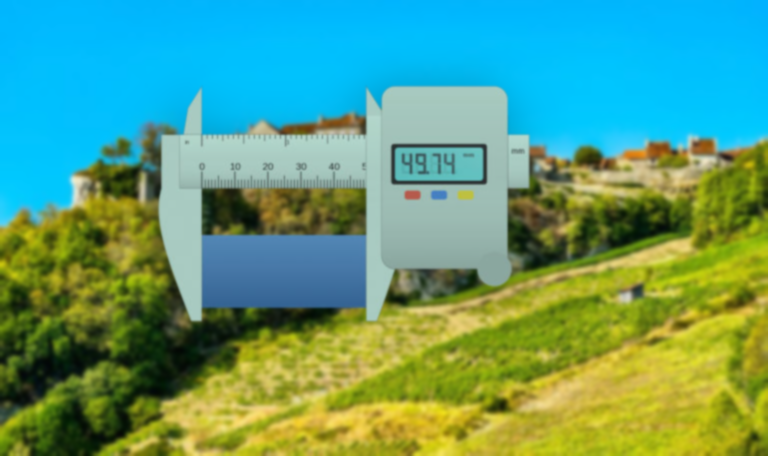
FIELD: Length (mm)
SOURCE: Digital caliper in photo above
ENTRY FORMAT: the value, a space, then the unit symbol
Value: 49.74 mm
